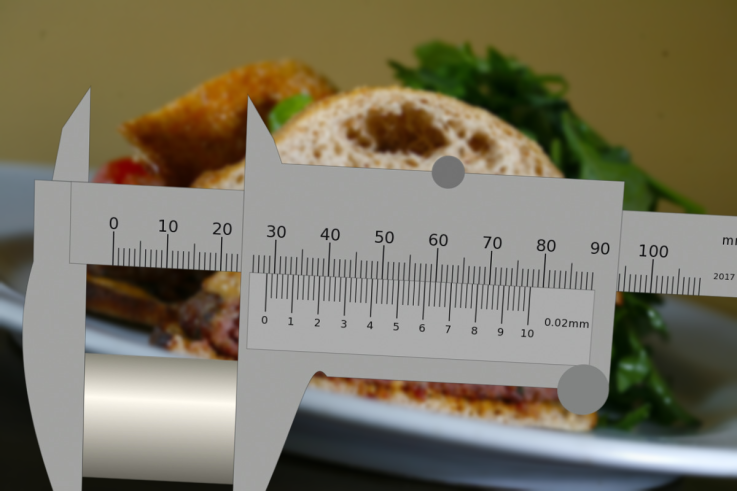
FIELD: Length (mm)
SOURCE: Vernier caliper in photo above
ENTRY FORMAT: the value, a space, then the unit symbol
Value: 28.6 mm
